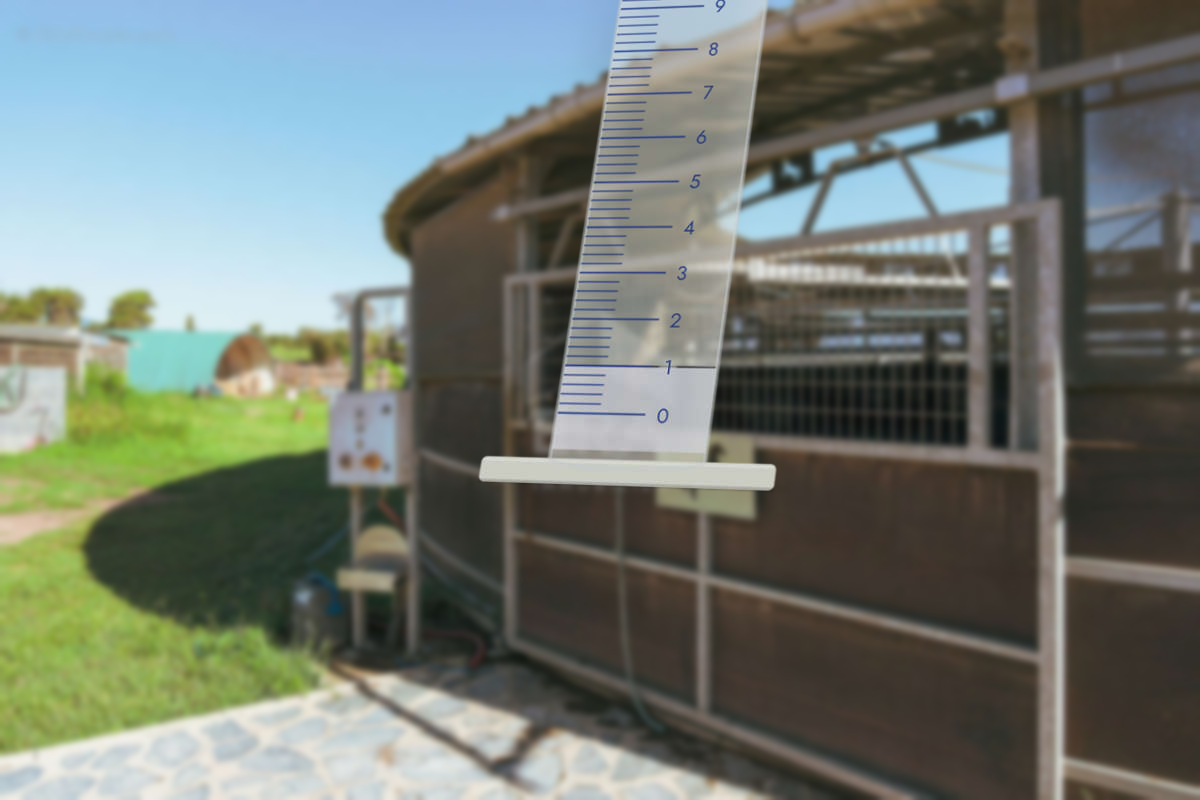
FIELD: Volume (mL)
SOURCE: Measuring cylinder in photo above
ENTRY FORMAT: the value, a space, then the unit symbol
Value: 1 mL
